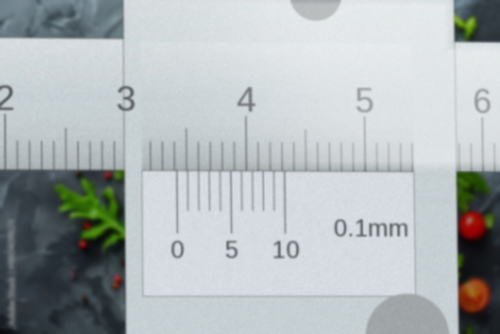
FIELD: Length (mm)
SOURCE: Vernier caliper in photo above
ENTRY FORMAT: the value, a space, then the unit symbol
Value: 34.2 mm
